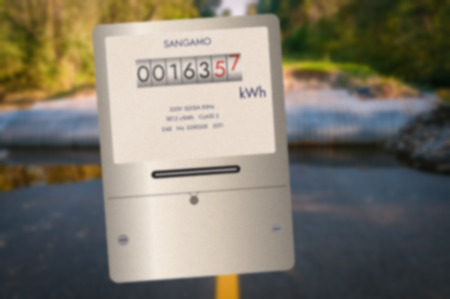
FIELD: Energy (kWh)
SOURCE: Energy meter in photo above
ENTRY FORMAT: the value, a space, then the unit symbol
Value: 163.57 kWh
